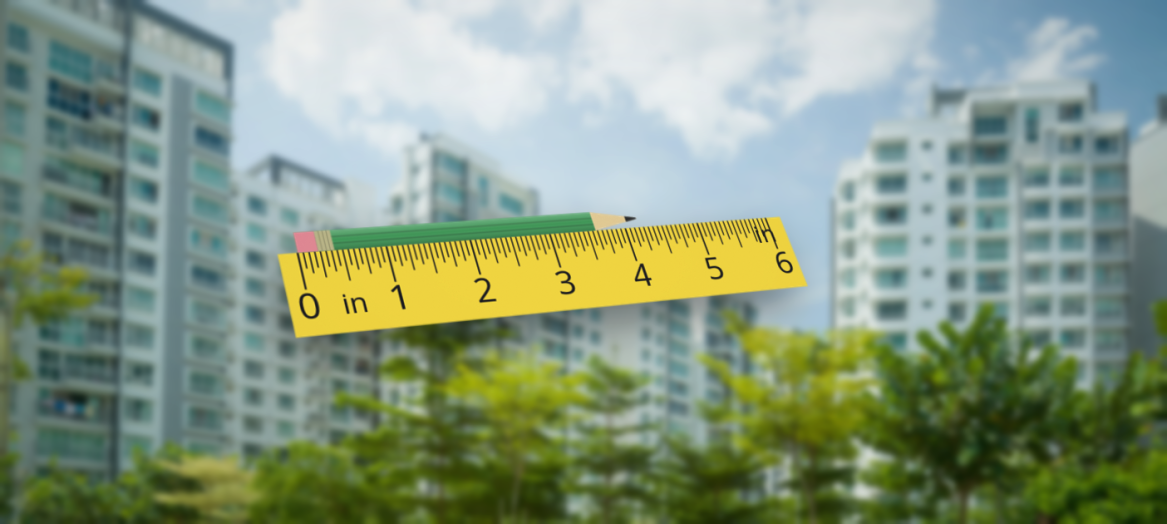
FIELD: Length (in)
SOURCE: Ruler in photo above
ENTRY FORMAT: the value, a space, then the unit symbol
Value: 4.1875 in
